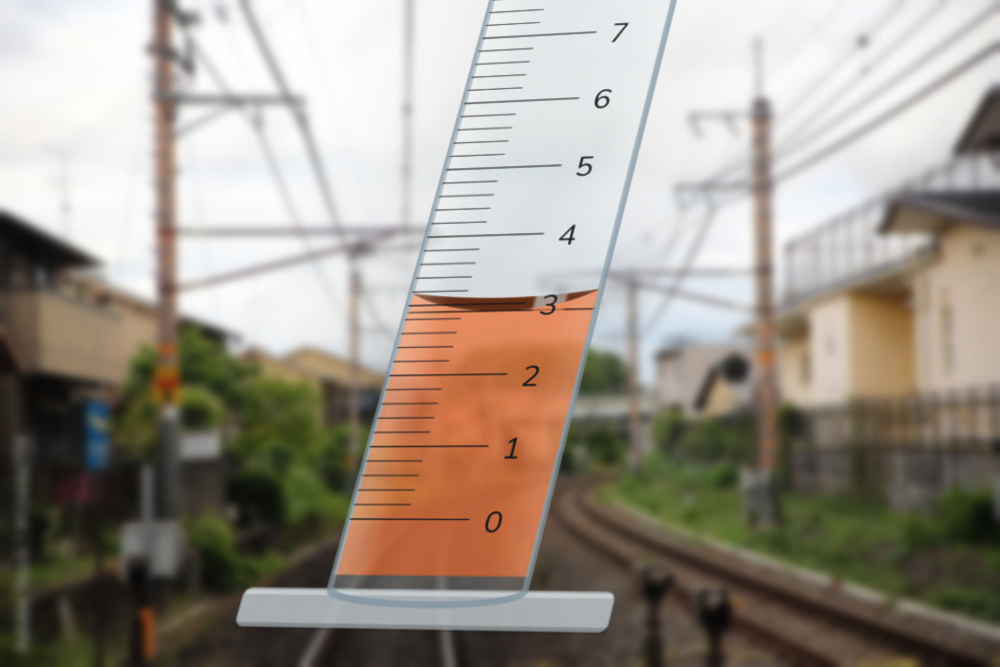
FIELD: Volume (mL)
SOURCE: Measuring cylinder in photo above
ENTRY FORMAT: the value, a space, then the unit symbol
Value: 2.9 mL
